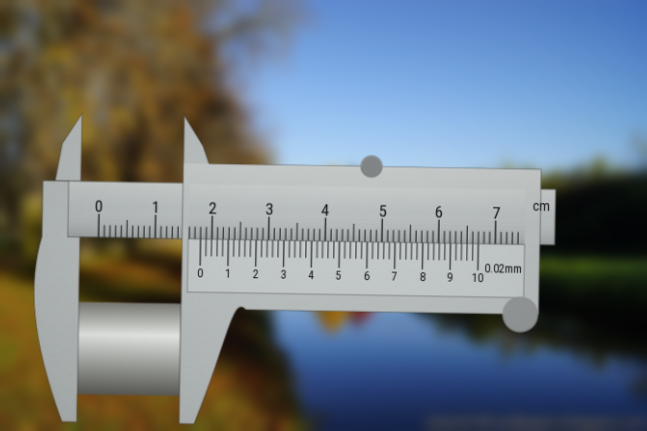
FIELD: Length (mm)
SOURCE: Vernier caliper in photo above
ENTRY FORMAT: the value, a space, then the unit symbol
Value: 18.0 mm
